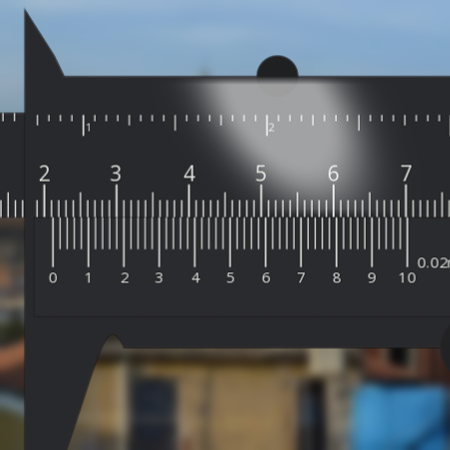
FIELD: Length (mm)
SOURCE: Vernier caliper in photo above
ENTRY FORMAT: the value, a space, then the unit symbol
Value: 21.2 mm
